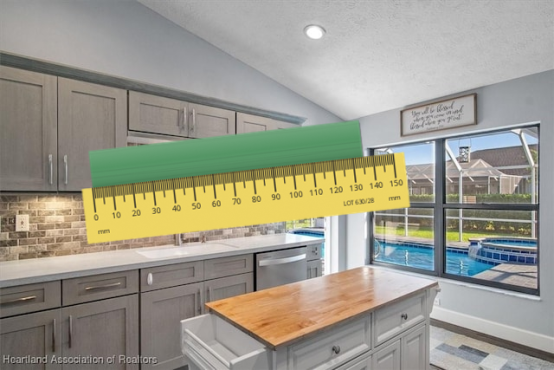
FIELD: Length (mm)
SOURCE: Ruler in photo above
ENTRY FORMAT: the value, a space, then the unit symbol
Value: 135 mm
